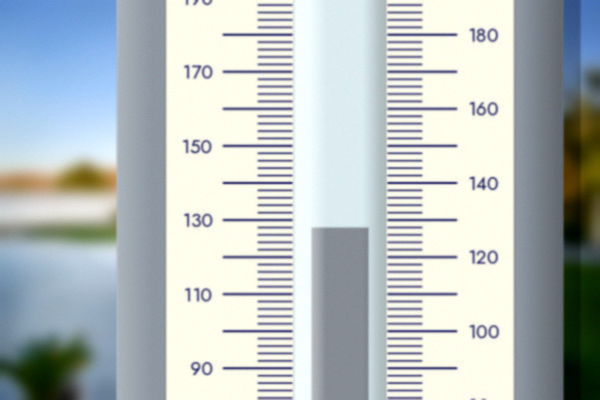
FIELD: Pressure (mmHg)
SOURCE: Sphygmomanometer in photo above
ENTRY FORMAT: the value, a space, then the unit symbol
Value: 128 mmHg
